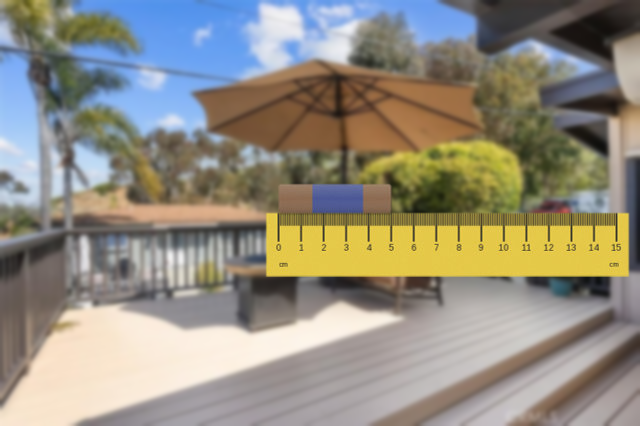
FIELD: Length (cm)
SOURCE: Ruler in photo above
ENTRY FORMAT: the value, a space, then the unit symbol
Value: 5 cm
